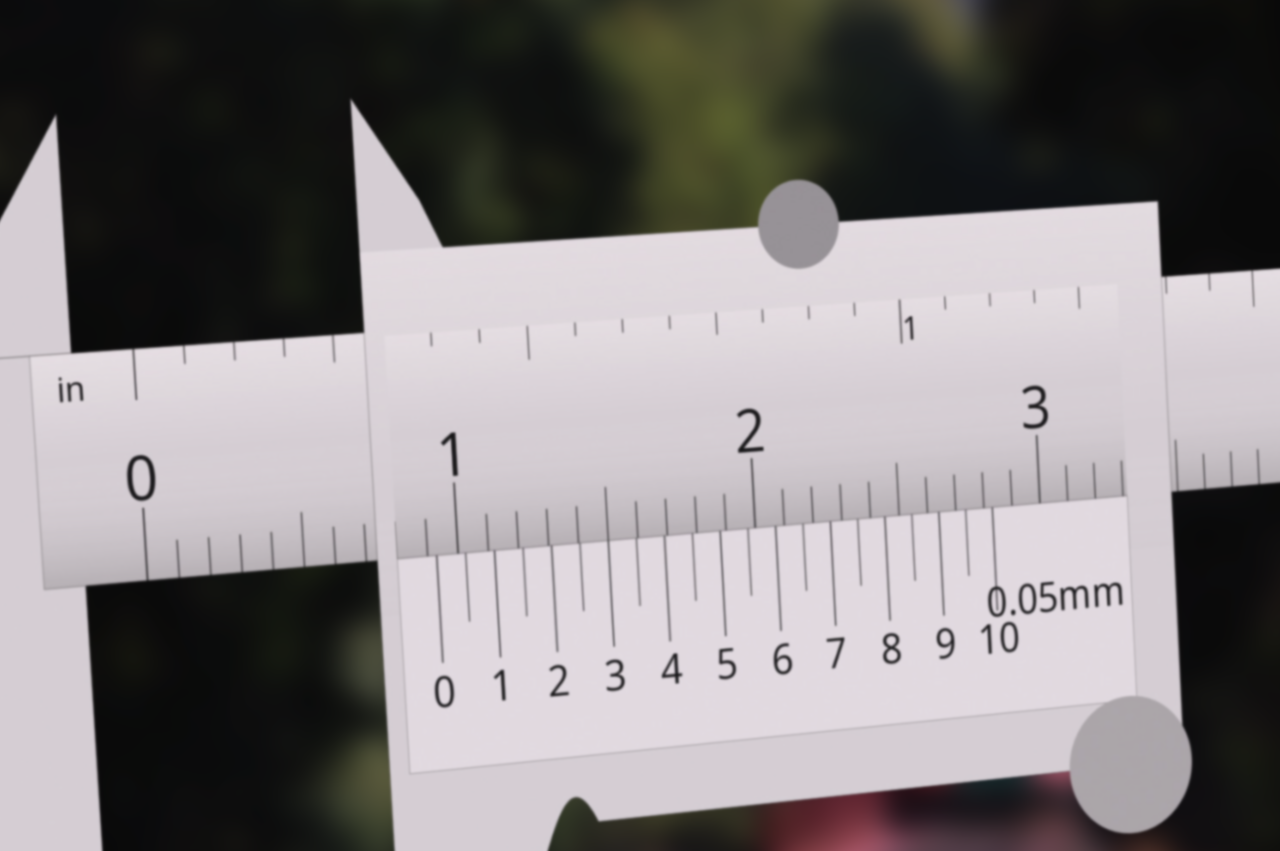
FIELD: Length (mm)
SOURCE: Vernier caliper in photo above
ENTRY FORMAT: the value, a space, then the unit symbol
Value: 9.3 mm
